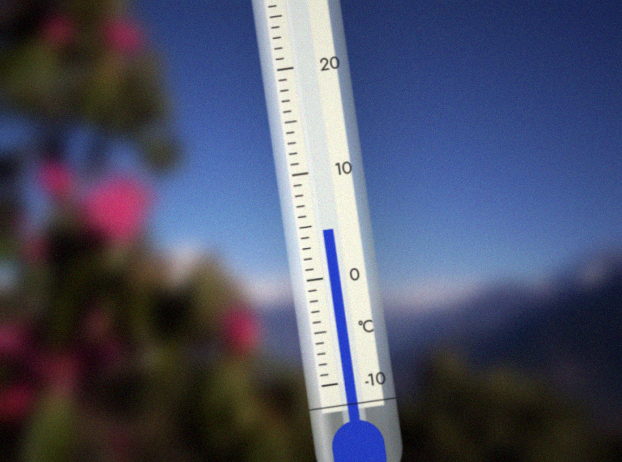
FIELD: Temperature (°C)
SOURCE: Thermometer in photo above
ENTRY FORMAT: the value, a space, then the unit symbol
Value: 4.5 °C
